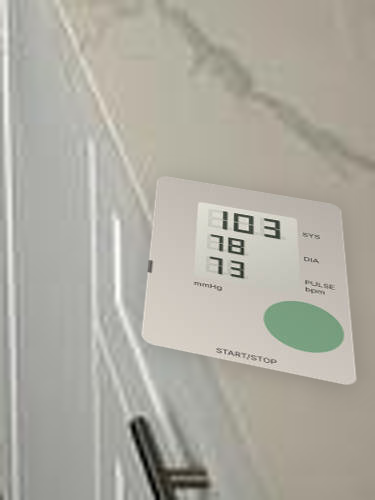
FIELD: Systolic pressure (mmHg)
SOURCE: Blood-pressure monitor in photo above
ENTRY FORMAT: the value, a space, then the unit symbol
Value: 103 mmHg
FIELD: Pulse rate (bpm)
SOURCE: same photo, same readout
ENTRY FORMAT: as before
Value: 73 bpm
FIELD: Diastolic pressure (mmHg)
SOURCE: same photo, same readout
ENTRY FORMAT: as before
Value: 78 mmHg
